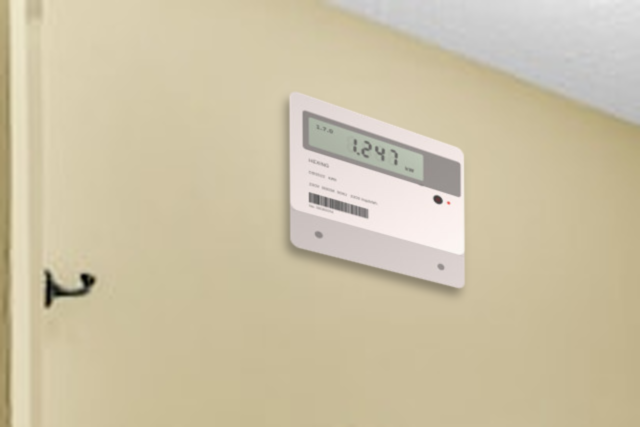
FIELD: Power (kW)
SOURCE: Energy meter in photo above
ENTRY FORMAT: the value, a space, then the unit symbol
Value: 1.247 kW
